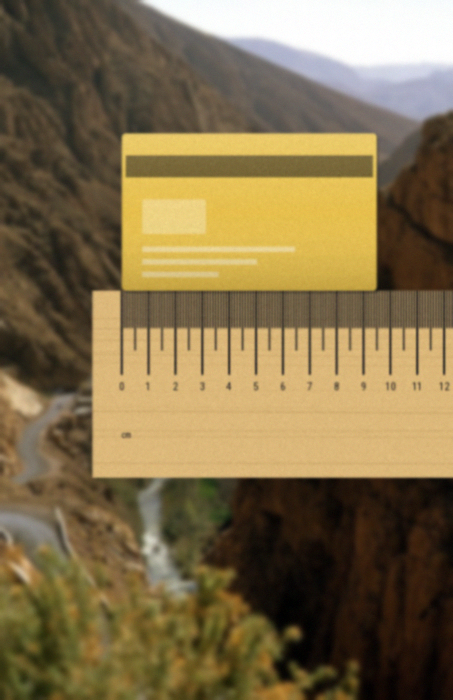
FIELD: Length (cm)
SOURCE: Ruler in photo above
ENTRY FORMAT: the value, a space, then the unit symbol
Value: 9.5 cm
